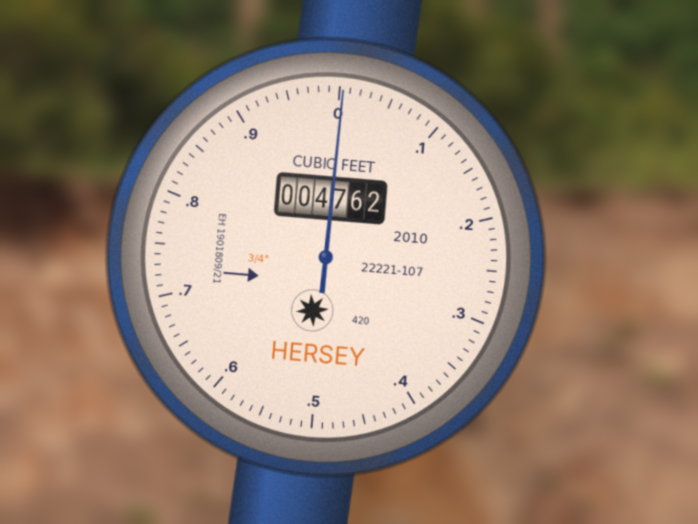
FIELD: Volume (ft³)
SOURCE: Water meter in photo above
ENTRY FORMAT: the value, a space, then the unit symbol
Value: 4762.00 ft³
